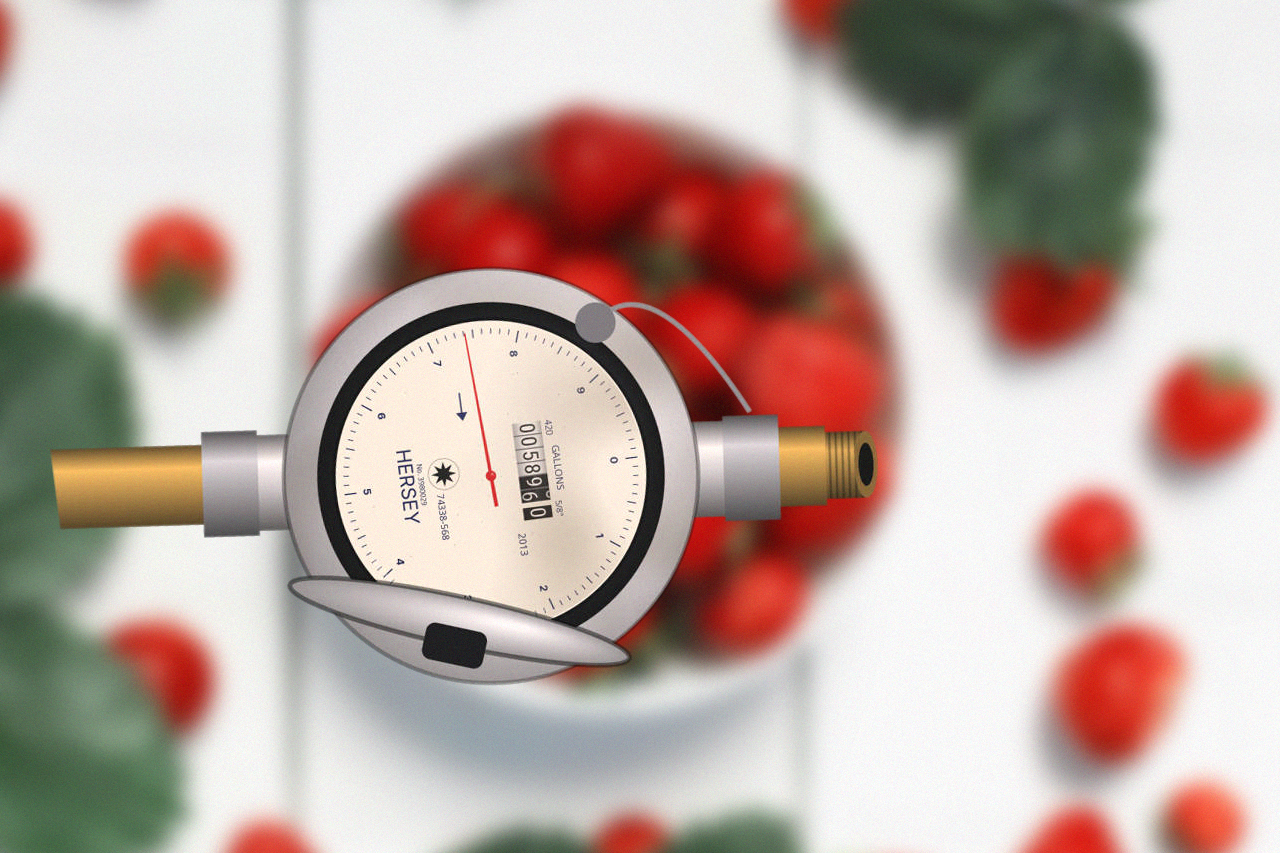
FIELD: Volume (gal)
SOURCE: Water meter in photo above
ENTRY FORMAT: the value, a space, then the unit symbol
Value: 58957.4 gal
